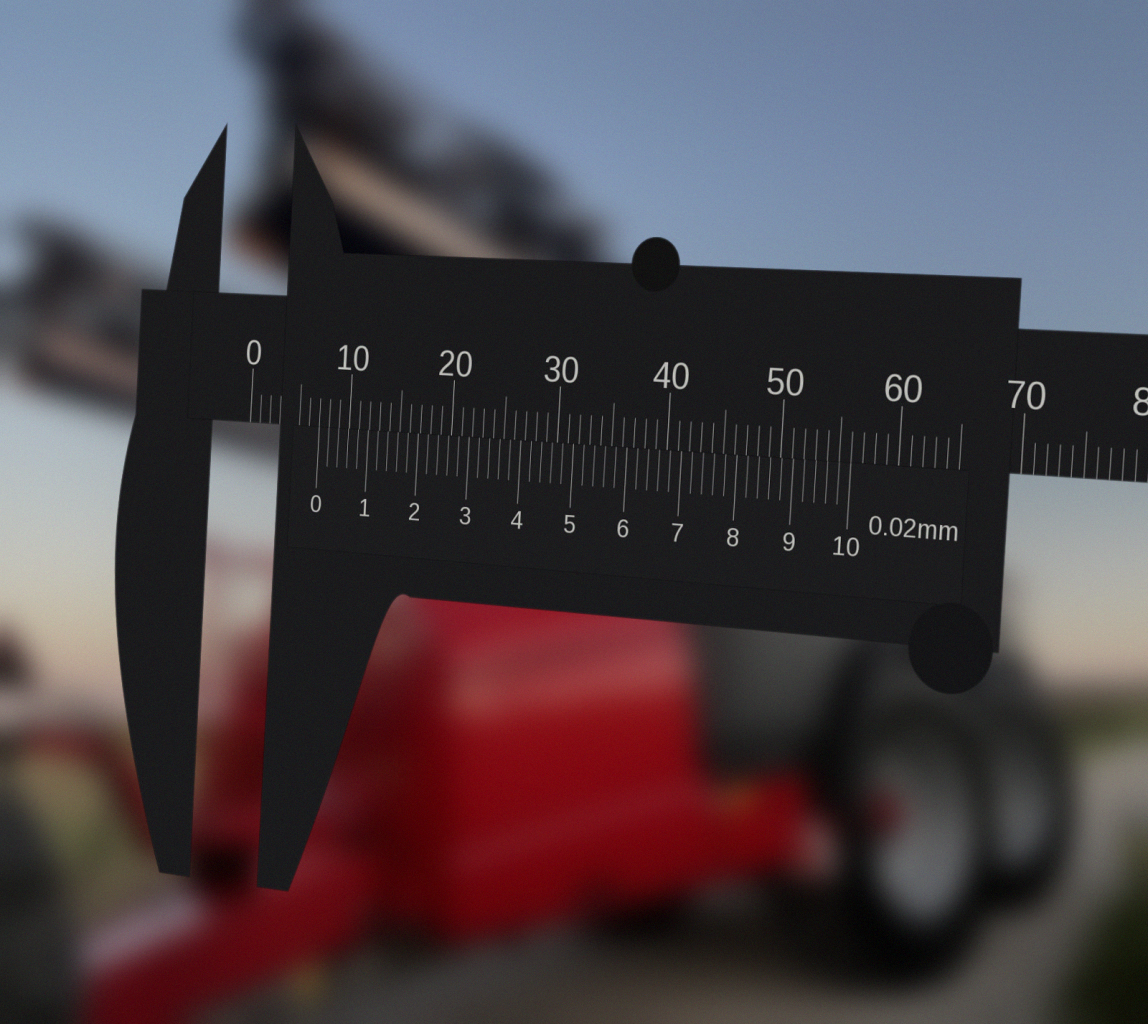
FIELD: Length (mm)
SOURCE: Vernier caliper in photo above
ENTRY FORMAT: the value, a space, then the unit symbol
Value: 7.0 mm
